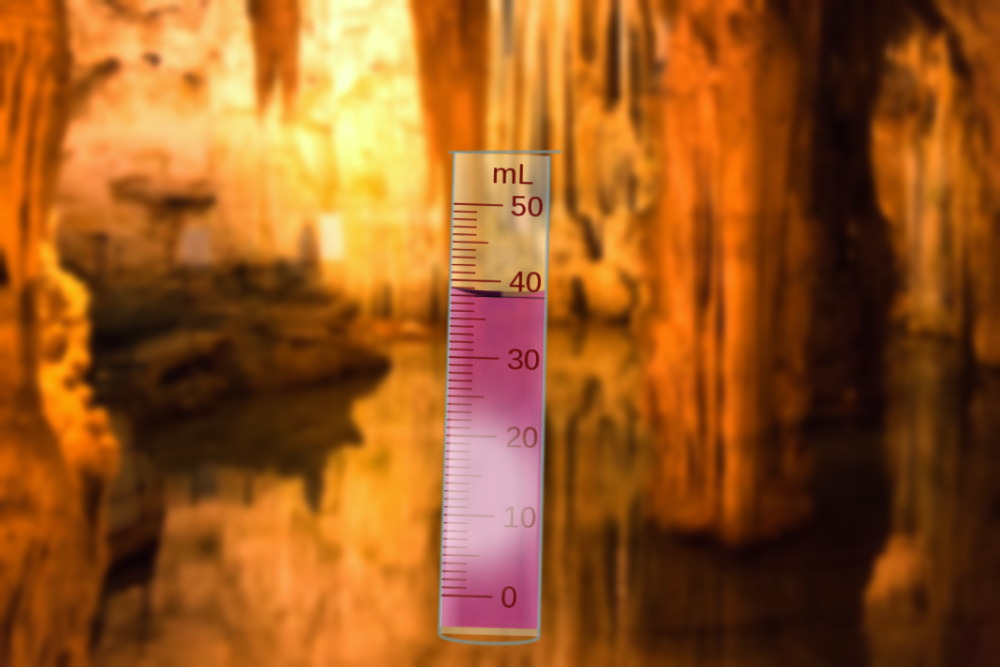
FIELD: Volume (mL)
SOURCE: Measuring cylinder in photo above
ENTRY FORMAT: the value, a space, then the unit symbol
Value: 38 mL
